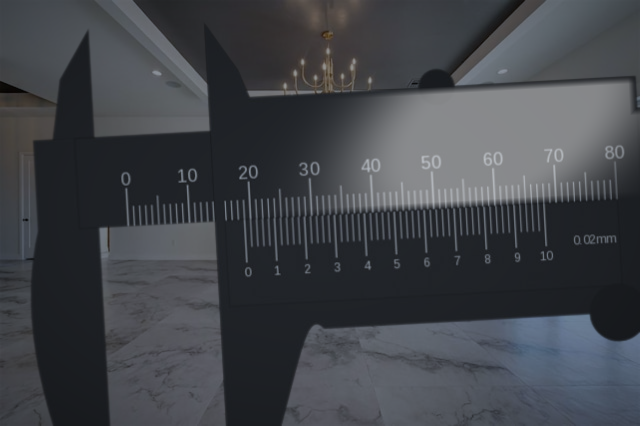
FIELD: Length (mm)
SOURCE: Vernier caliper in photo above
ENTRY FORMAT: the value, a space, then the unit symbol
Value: 19.0 mm
